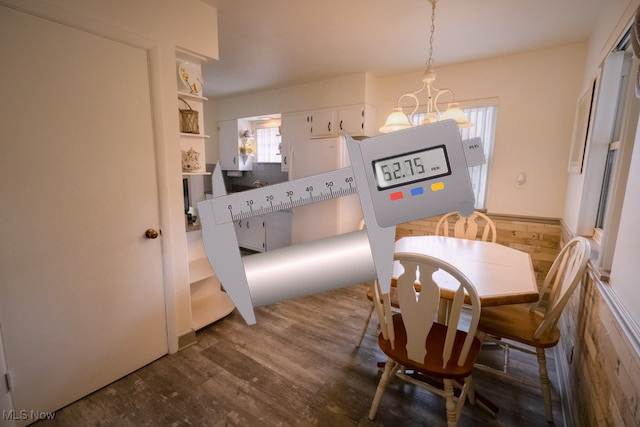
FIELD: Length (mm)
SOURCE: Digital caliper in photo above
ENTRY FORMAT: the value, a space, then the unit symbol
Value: 62.75 mm
